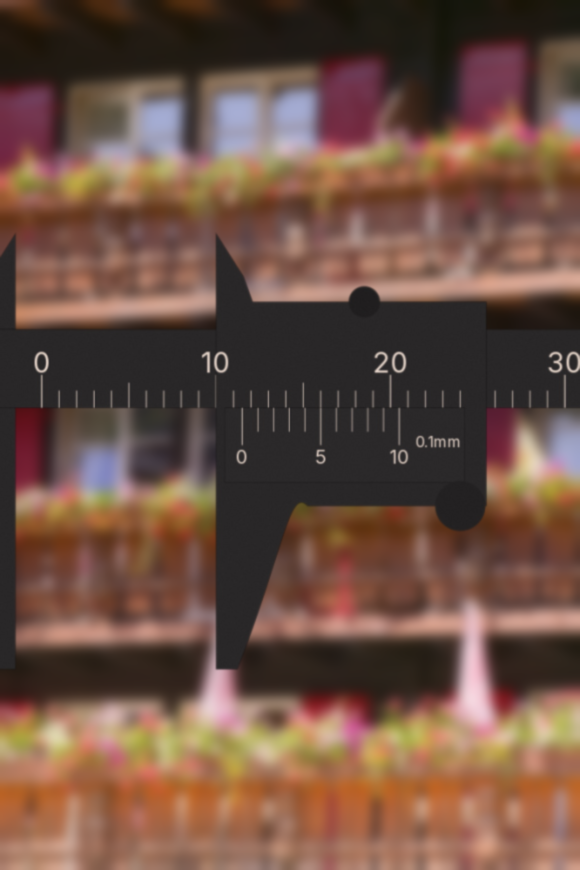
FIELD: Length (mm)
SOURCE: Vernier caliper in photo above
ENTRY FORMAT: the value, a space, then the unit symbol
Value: 11.5 mm
